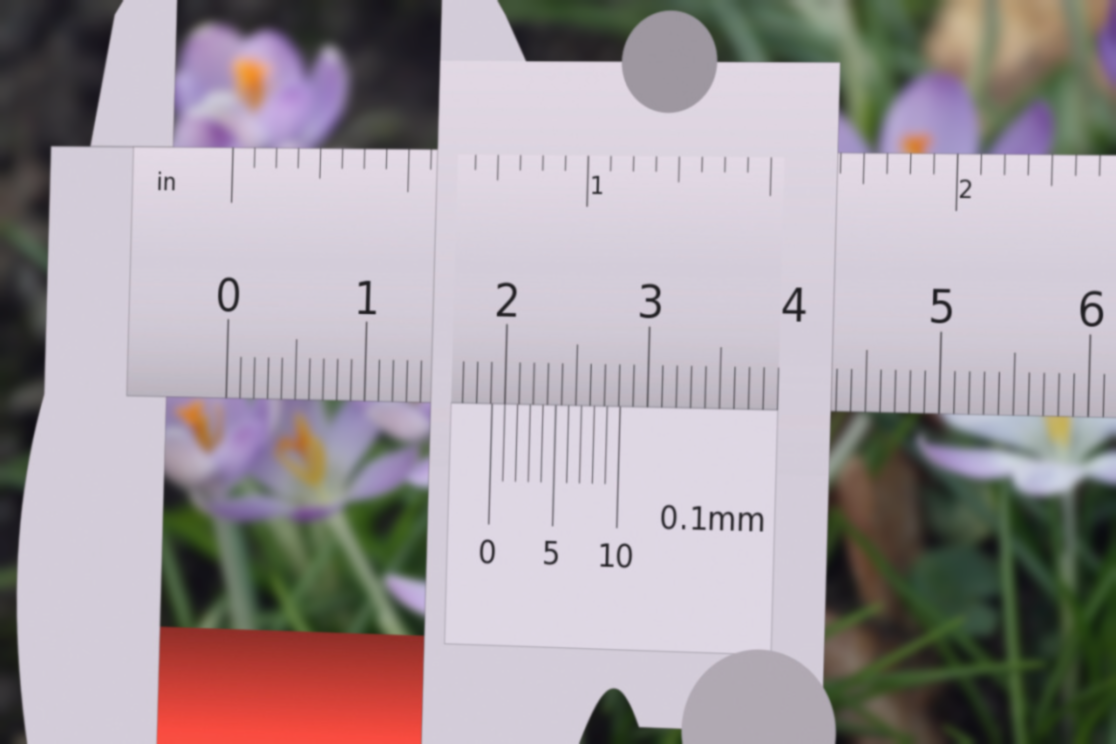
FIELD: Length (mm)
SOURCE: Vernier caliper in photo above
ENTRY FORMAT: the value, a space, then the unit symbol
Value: 19.1 mm
